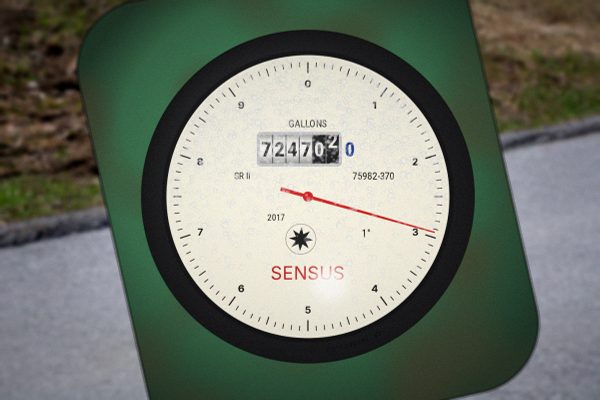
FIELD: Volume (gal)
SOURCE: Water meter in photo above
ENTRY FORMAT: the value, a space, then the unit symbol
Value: 7247022.9 gal
